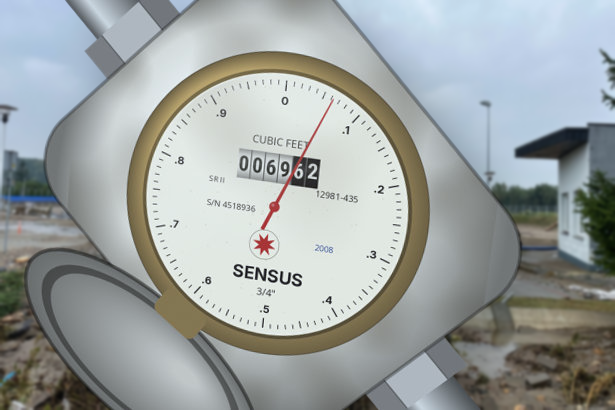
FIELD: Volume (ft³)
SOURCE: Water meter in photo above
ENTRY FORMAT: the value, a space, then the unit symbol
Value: 6962.06 ft³
